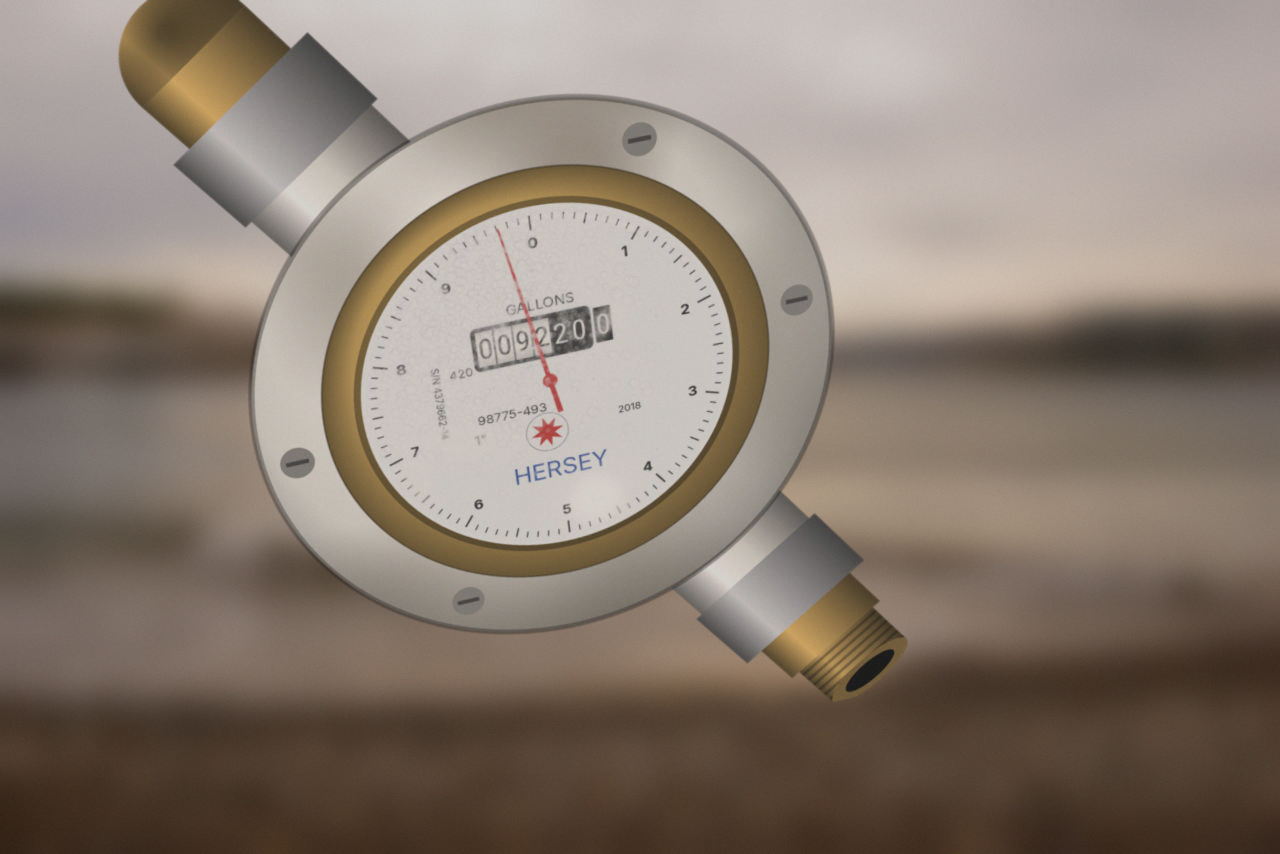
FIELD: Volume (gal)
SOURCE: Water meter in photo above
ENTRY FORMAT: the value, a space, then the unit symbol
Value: 92199.7 gal
